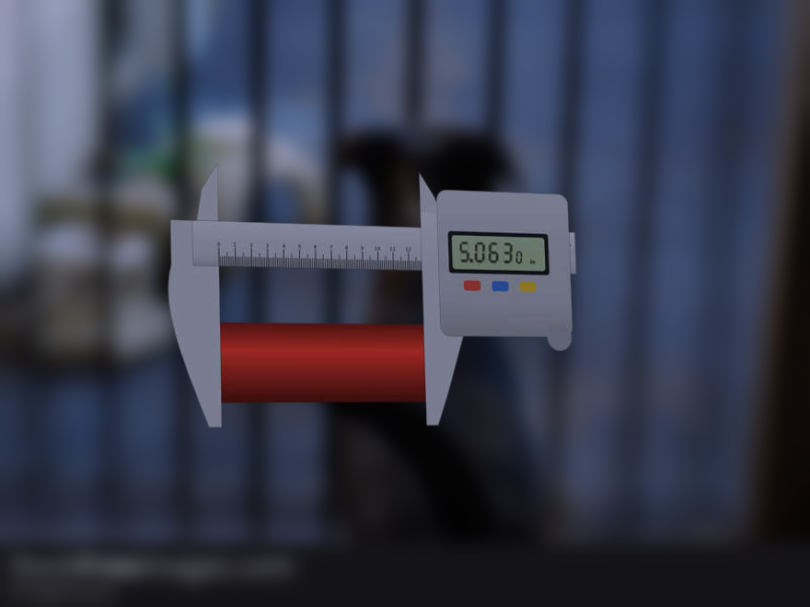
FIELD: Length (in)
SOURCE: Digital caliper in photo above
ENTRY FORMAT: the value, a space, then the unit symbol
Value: 5.0630 in
